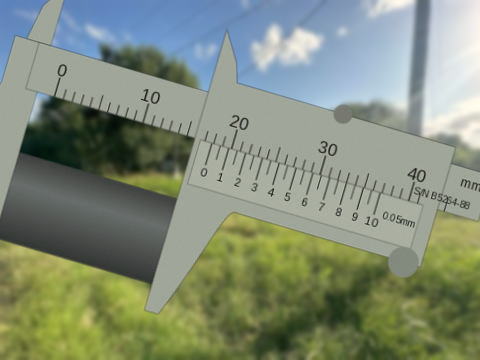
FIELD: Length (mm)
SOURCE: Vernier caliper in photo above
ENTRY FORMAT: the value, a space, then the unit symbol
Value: 17.8 mm
